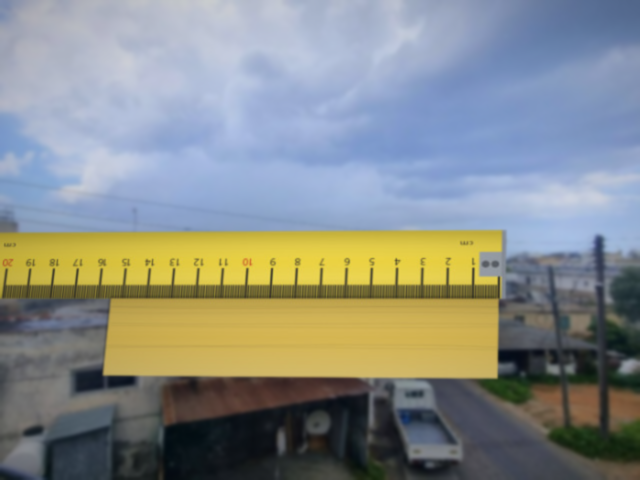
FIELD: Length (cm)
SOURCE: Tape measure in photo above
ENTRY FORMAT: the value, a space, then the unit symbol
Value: 15.5 cm
